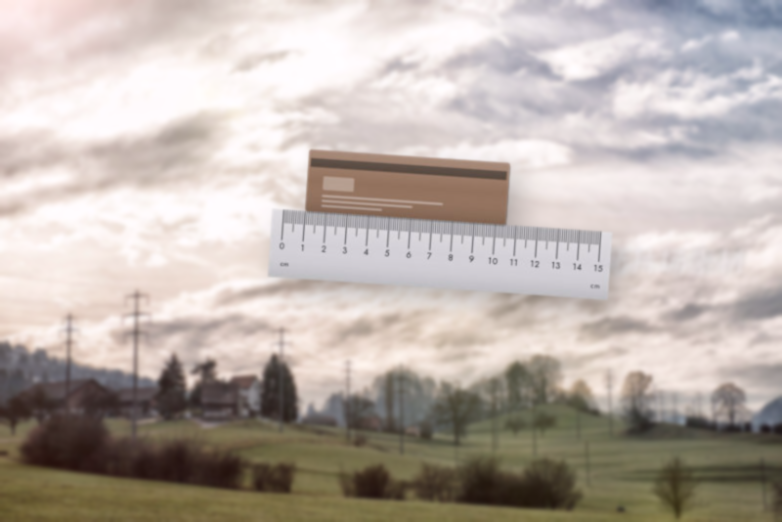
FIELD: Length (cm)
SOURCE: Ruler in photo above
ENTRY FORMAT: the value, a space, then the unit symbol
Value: 9.5 cm
